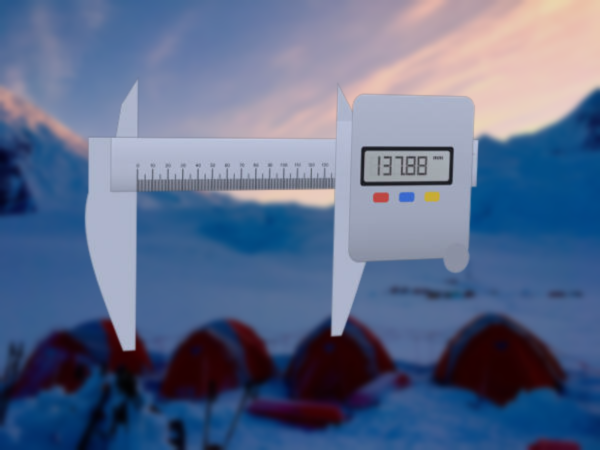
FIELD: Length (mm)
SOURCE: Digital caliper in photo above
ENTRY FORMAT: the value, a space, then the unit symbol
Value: 137.88 mm
